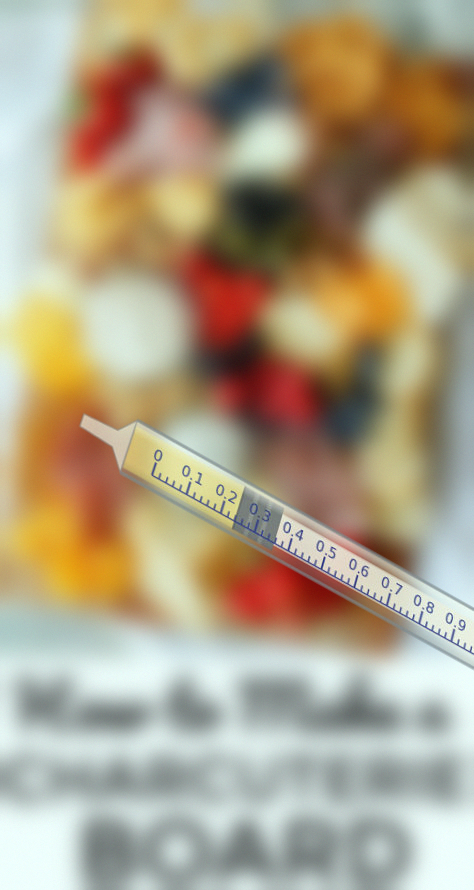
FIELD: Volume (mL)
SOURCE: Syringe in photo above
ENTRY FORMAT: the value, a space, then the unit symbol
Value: 0.24 mL
